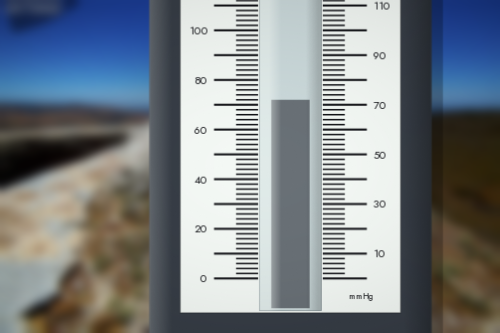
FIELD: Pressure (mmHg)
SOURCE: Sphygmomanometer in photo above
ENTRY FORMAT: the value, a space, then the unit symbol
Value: 72 mmHg
